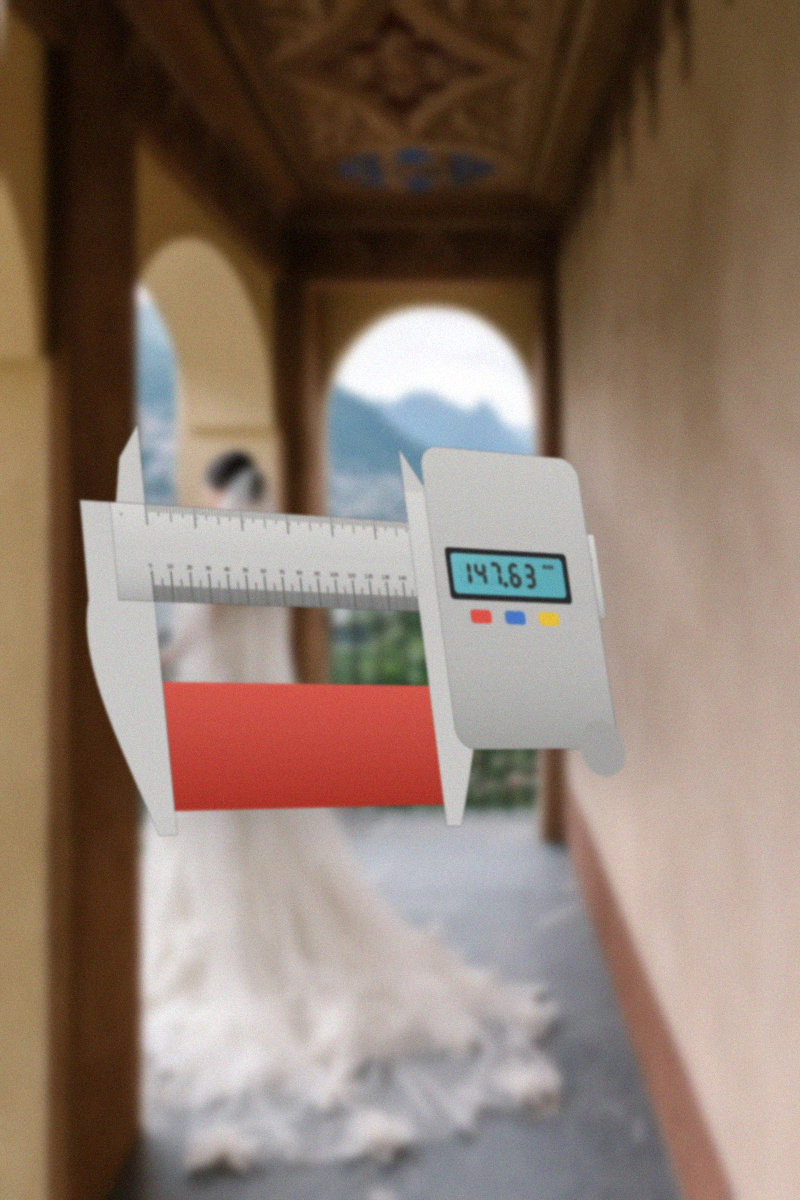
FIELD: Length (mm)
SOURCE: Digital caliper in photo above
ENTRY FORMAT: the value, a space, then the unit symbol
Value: 147.63 mm
